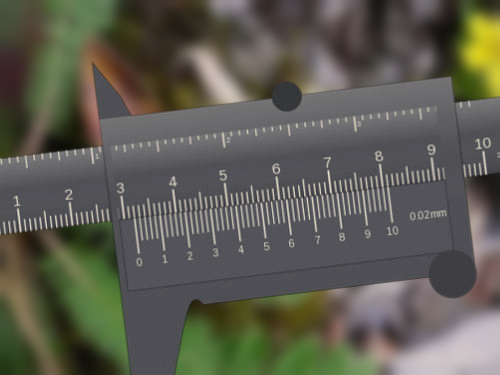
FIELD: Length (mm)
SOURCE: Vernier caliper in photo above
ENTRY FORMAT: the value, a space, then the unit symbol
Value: 32.0 mm
